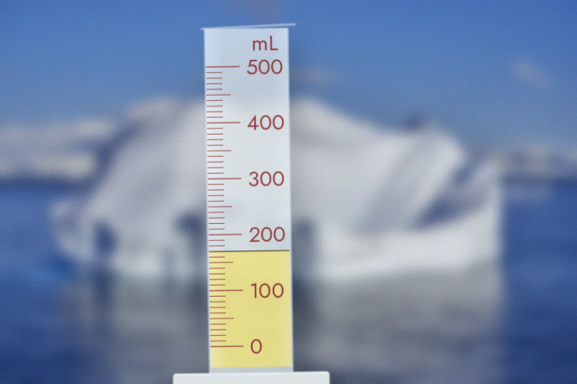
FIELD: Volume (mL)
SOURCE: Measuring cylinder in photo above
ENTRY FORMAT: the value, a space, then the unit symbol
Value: 170 mL
